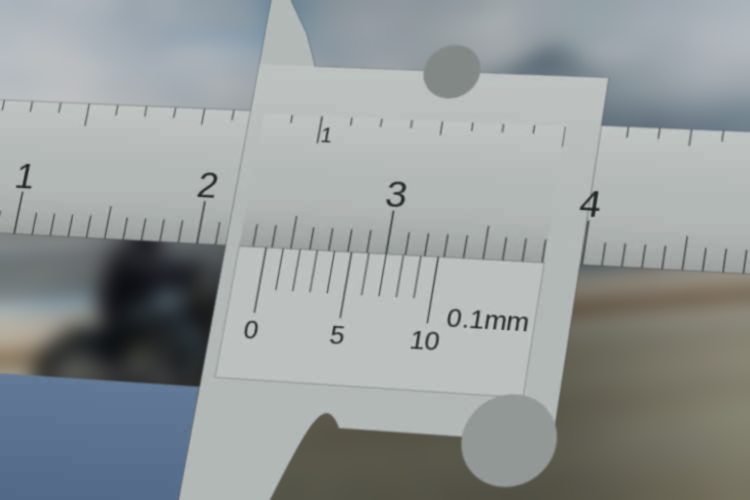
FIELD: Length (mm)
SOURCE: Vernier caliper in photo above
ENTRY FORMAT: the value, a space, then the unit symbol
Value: 23.7 mm
